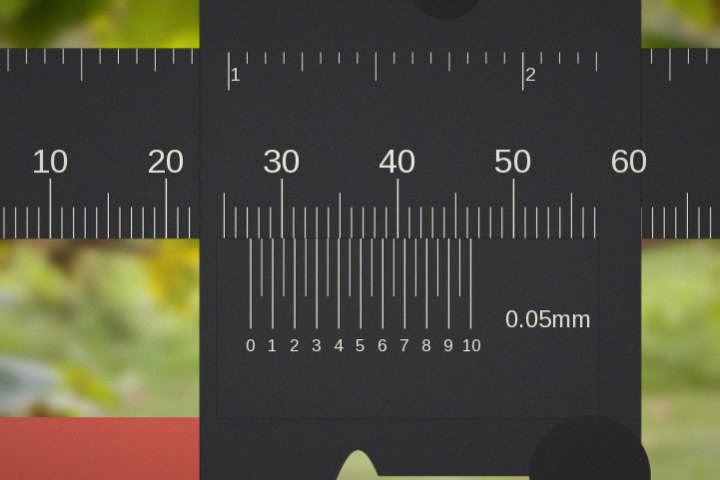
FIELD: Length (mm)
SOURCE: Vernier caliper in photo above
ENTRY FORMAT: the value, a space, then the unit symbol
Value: 27.3 mm
